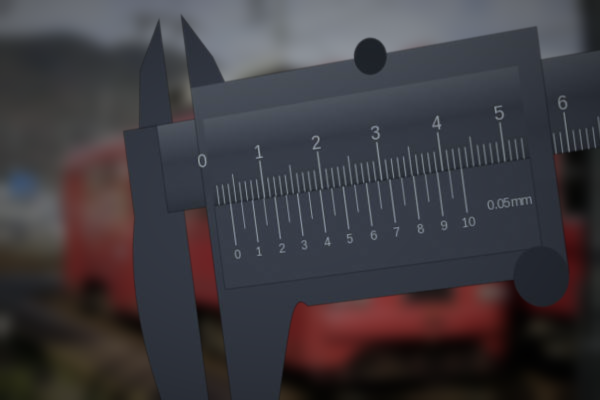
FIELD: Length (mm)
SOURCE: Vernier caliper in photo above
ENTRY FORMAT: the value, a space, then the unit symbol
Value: 4.0 mm
